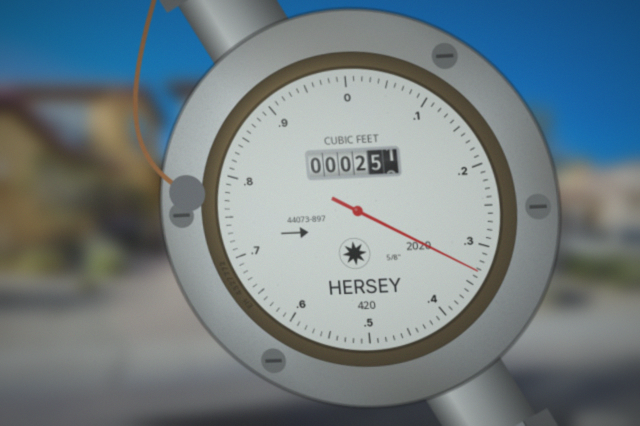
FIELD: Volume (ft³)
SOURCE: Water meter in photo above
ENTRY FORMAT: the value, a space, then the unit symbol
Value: 251.33 ft³
